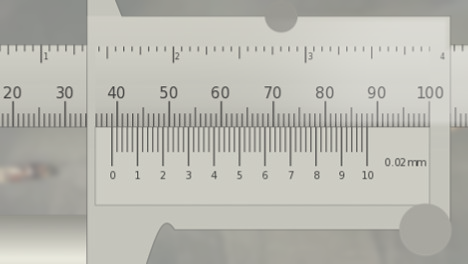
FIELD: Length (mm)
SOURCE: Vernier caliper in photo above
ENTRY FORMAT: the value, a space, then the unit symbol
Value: 39.0 mm
